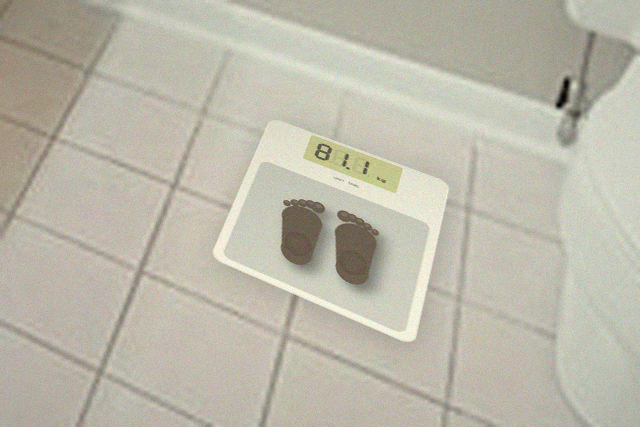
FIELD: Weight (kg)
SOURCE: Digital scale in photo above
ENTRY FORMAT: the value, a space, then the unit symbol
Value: 81.1 kg
